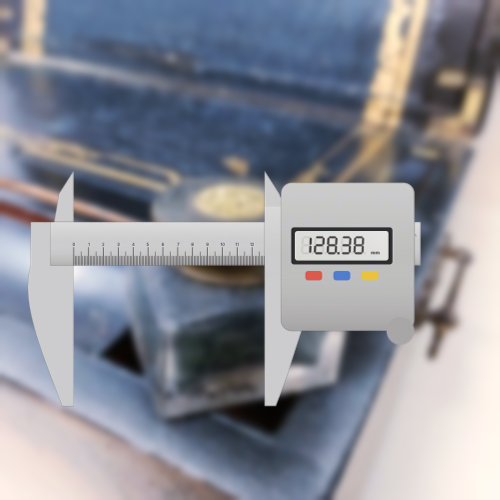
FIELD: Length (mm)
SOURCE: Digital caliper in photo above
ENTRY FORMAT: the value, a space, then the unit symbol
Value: 128.38 mm
